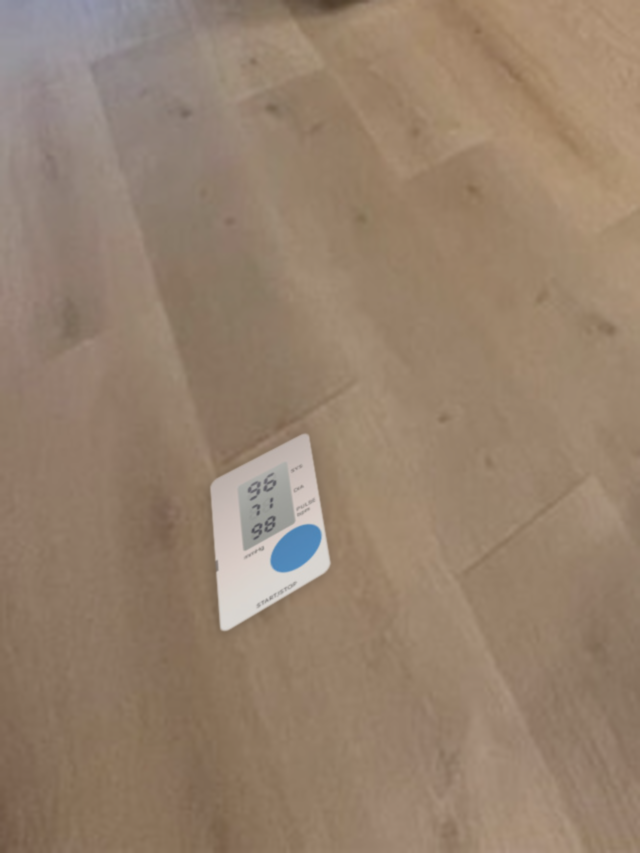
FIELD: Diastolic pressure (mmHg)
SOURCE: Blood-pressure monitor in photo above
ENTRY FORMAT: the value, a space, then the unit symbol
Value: 71 mmHg
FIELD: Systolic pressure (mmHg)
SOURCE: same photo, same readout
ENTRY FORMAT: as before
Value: 96 mmHg
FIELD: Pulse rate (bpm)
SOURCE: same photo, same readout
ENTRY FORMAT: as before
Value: 98 bpm
